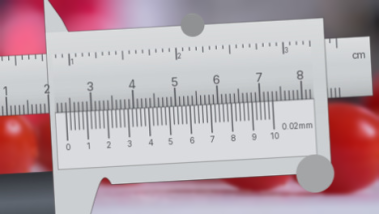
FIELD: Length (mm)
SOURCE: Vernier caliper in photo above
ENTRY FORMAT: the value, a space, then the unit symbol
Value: 24.0 mm
